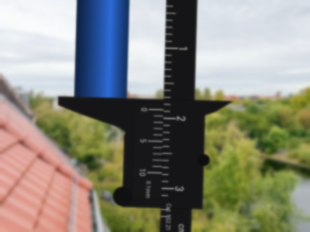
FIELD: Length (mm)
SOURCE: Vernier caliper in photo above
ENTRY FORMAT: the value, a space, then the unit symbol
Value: 18.8 mm
